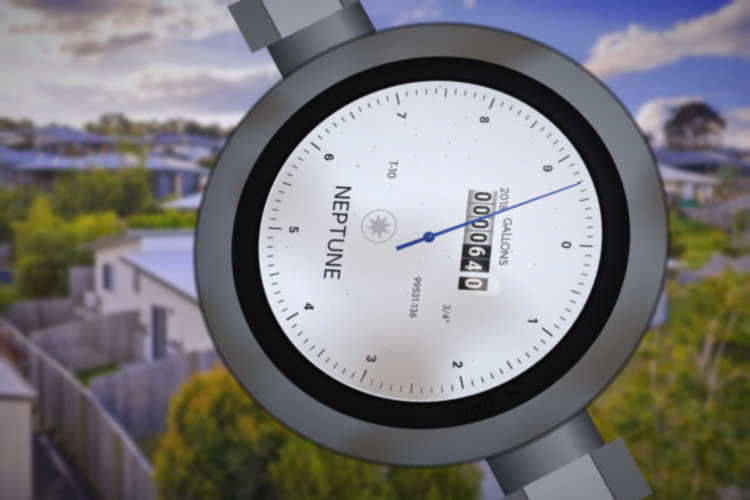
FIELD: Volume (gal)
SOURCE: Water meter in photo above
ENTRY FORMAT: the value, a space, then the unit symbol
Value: 639.3 gal
